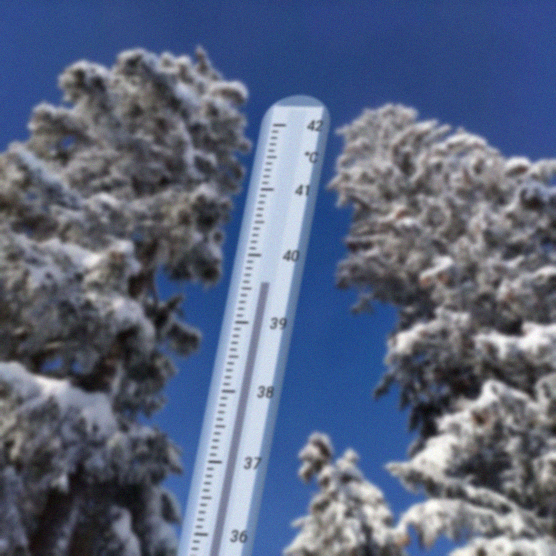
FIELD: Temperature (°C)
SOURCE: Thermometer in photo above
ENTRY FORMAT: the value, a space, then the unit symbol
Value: 39.6 °C
